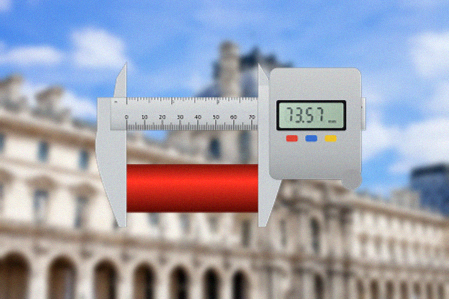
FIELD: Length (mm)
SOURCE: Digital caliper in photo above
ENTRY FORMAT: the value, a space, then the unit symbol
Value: 73.57 mm
